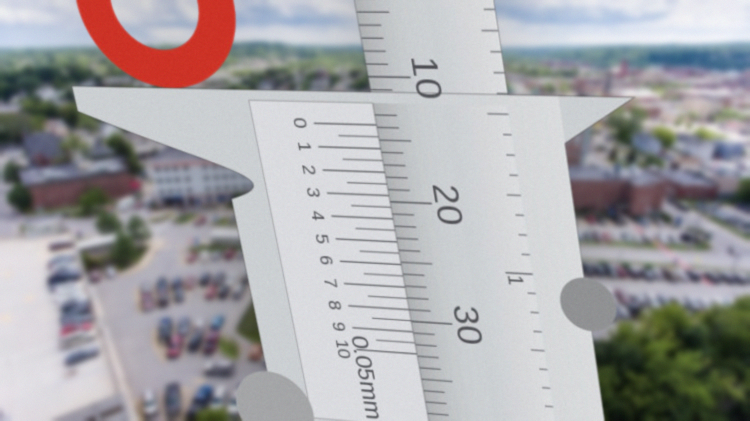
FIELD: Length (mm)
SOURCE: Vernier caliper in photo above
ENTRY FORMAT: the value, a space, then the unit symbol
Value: 13.8 mm
